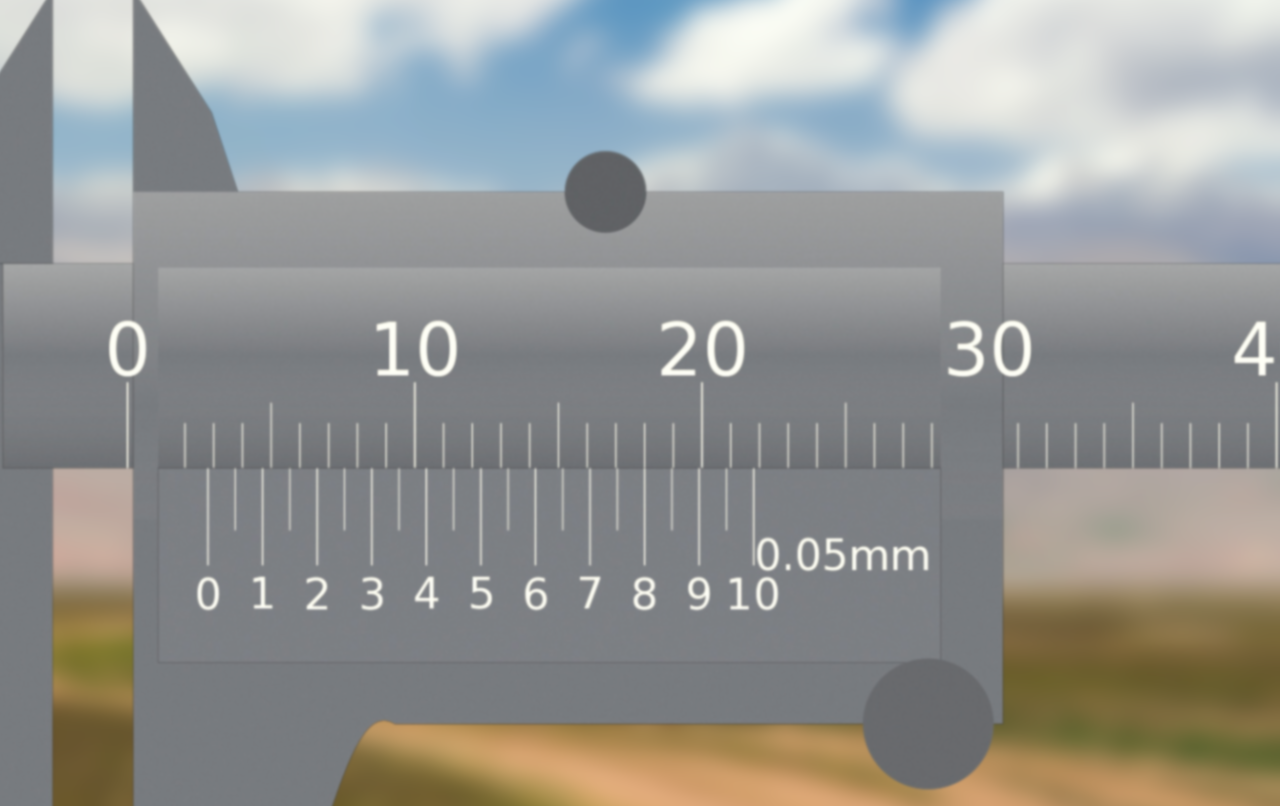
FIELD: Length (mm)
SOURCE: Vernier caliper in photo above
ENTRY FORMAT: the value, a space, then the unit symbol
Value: 2.8 mm
